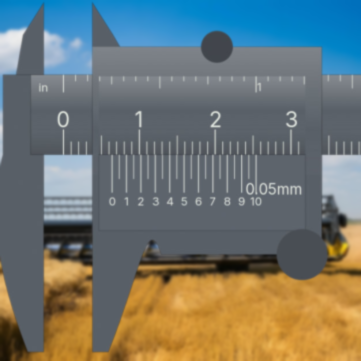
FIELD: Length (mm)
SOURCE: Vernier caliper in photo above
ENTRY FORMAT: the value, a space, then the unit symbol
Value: 6.4 mm
